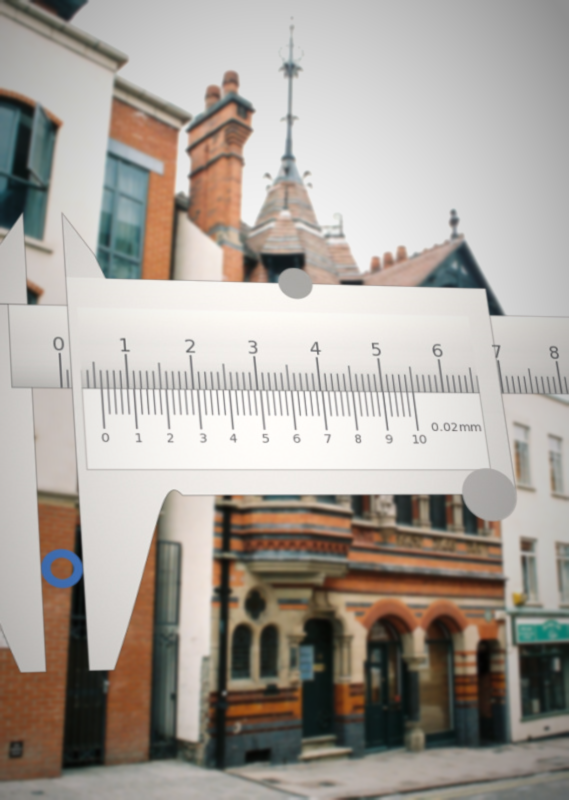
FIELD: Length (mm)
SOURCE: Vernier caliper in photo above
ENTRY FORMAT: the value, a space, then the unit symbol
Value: 6.0 mm
